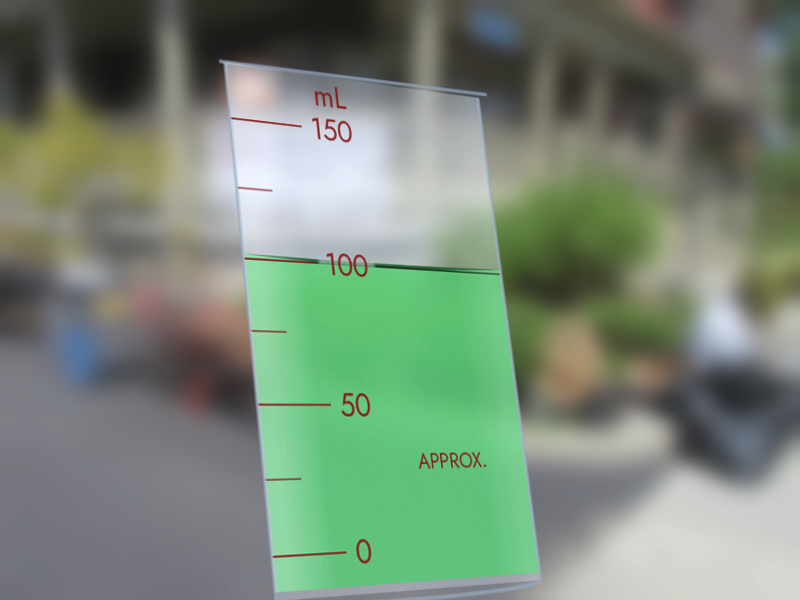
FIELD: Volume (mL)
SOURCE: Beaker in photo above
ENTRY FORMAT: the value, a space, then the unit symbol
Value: 100 mL
